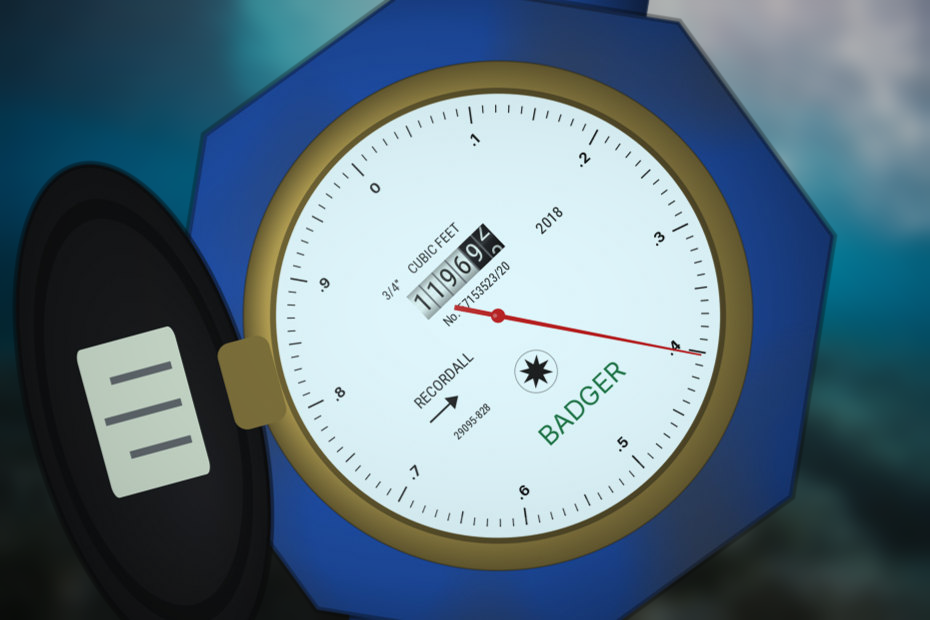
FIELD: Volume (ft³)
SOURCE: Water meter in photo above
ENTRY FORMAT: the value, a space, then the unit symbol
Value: 119692.40 ft³
